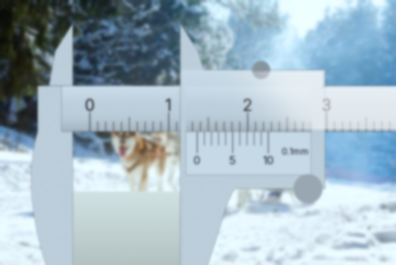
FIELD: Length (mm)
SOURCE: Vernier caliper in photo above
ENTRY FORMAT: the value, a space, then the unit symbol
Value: 13.6 mm
